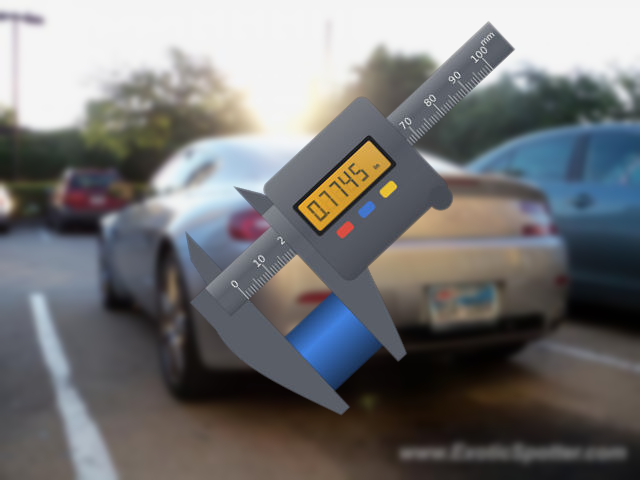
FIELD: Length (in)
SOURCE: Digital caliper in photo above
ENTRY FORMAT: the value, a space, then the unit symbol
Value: 0.7745 in
